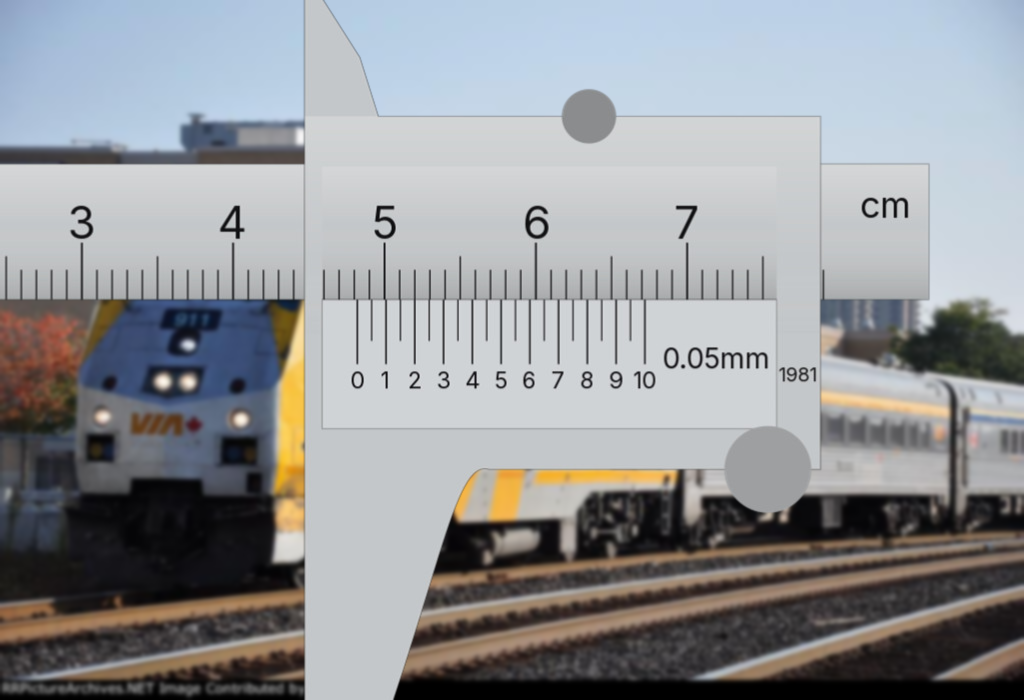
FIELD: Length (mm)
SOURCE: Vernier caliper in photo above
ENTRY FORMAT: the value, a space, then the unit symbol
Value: 48.2 mm
